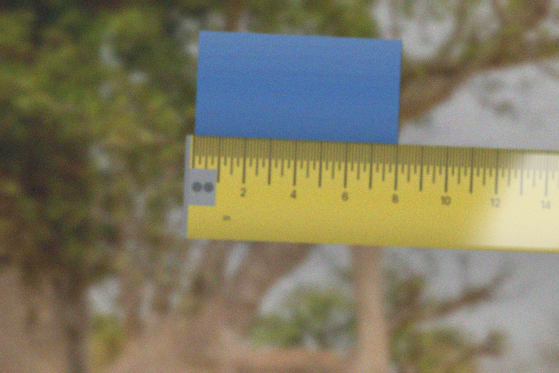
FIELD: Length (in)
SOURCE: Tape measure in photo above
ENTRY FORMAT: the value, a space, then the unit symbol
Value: 8 in
